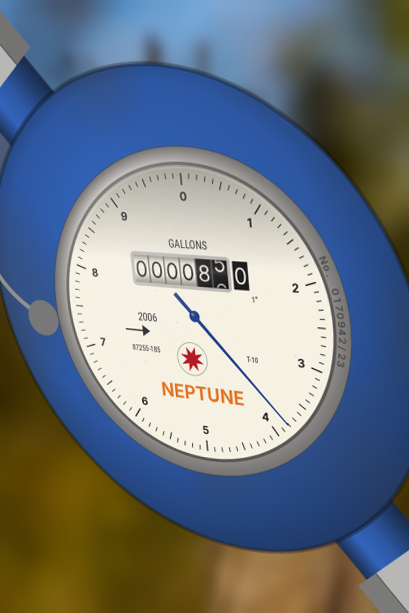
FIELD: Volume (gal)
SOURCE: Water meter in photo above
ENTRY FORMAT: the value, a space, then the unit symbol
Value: 853.8 gal
